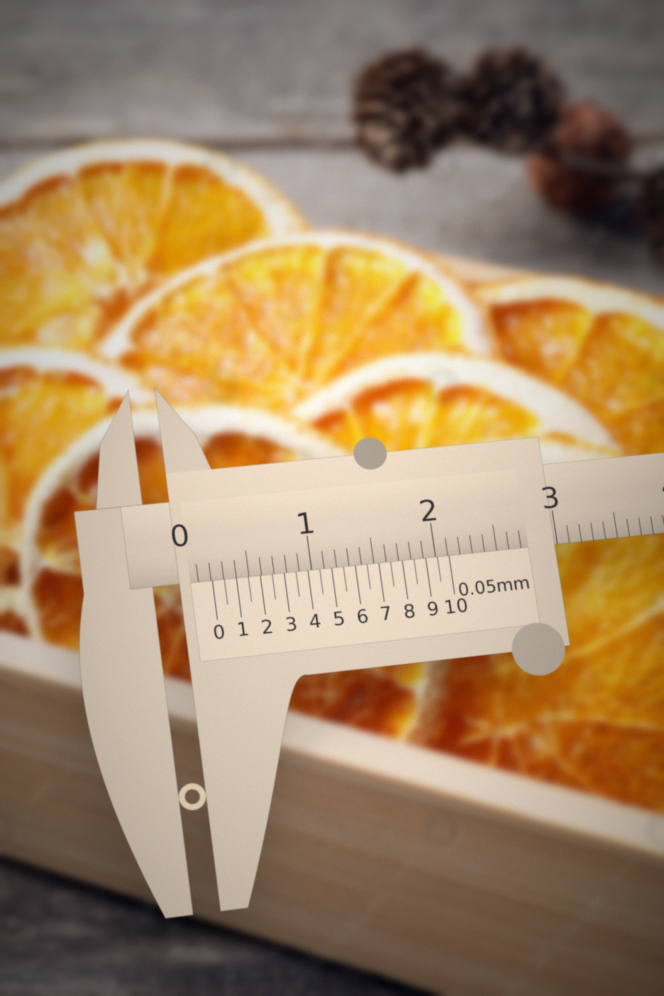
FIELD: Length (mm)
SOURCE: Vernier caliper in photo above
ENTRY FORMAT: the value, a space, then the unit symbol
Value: 2.1 mm
